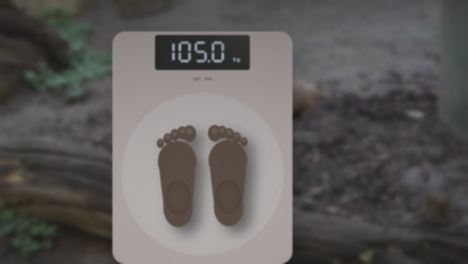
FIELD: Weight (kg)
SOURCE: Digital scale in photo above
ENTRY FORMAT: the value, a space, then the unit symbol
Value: 105.0 kg
